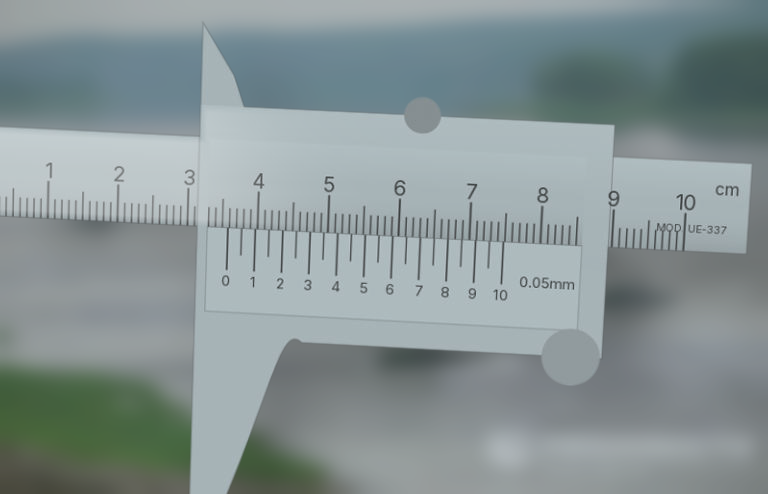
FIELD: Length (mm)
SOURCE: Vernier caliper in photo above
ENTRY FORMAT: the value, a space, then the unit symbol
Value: 35.8 mm
